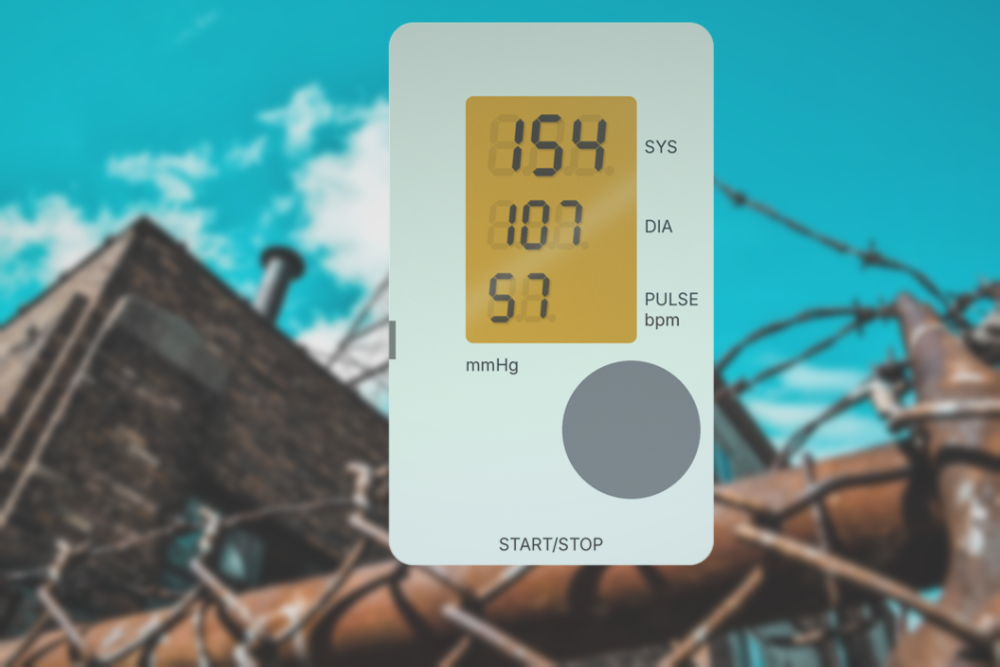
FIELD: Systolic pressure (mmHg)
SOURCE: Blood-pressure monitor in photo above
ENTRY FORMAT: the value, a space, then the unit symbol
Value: 154 mmHg
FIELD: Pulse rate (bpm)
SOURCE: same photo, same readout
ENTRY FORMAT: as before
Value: 57 bpm
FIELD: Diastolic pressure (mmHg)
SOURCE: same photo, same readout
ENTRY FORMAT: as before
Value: 107 mmHg
